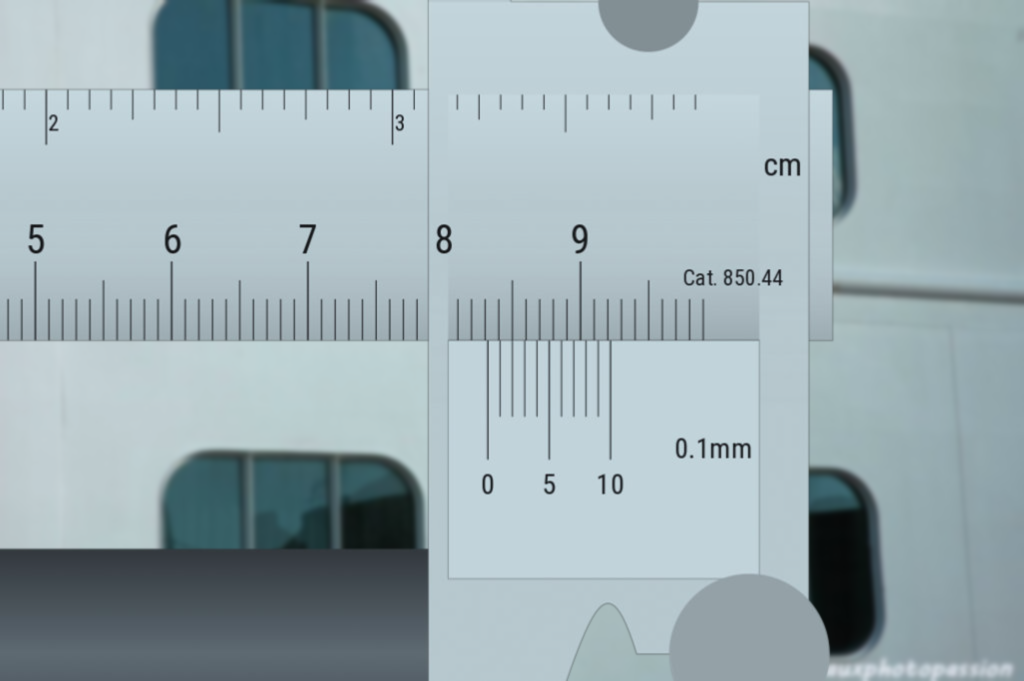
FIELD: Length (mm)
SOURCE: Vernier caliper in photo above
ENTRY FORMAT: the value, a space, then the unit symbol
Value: 83.2 mm
